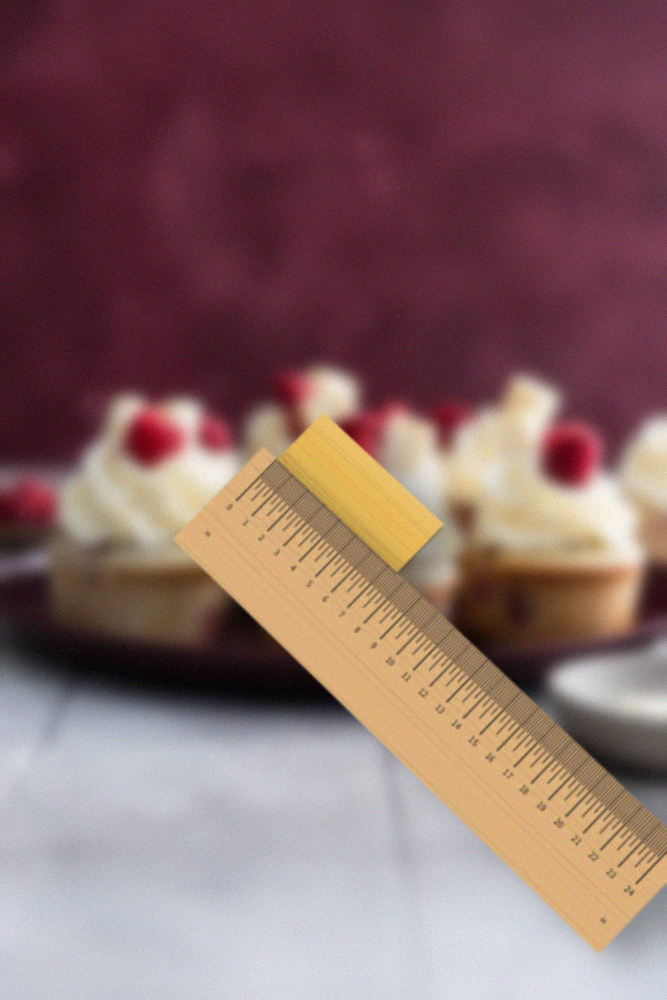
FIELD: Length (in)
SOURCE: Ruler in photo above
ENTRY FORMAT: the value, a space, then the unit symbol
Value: 7.5 in
